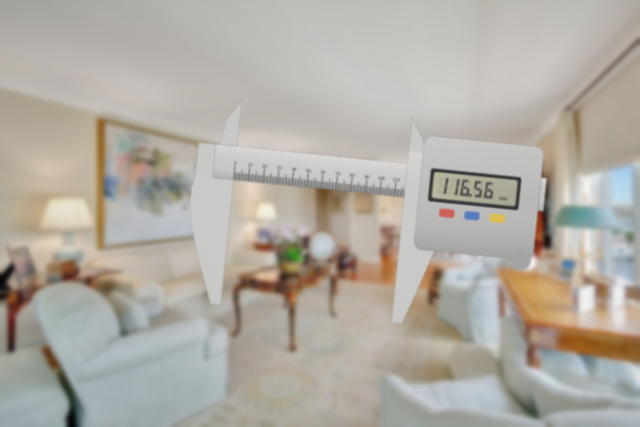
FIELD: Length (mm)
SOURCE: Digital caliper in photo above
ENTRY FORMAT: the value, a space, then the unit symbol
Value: 116.56 mm
